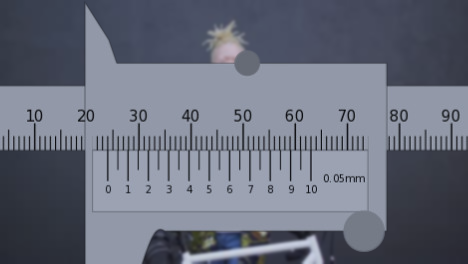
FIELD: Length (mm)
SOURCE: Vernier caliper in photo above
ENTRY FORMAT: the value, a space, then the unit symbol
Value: 24.0 mm
